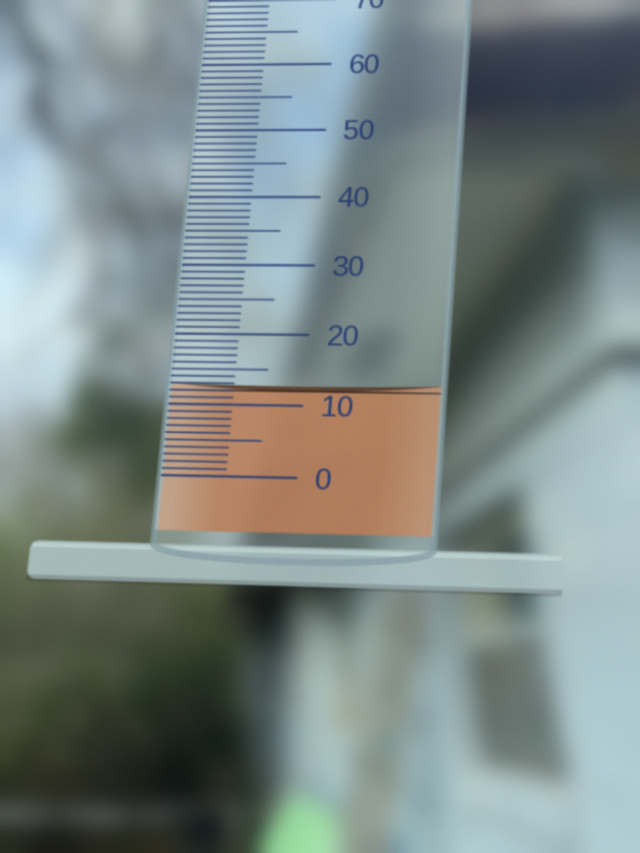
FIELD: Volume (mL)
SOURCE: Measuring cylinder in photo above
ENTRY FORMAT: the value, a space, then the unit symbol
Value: 12 mL
